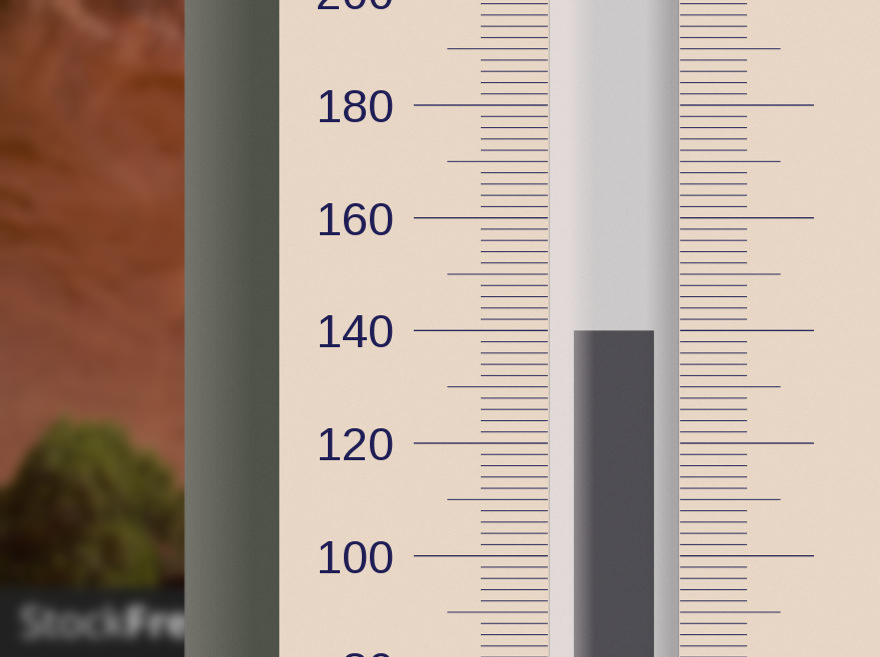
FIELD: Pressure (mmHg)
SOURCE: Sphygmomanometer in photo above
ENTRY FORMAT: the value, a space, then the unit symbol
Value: 140 mmHg
